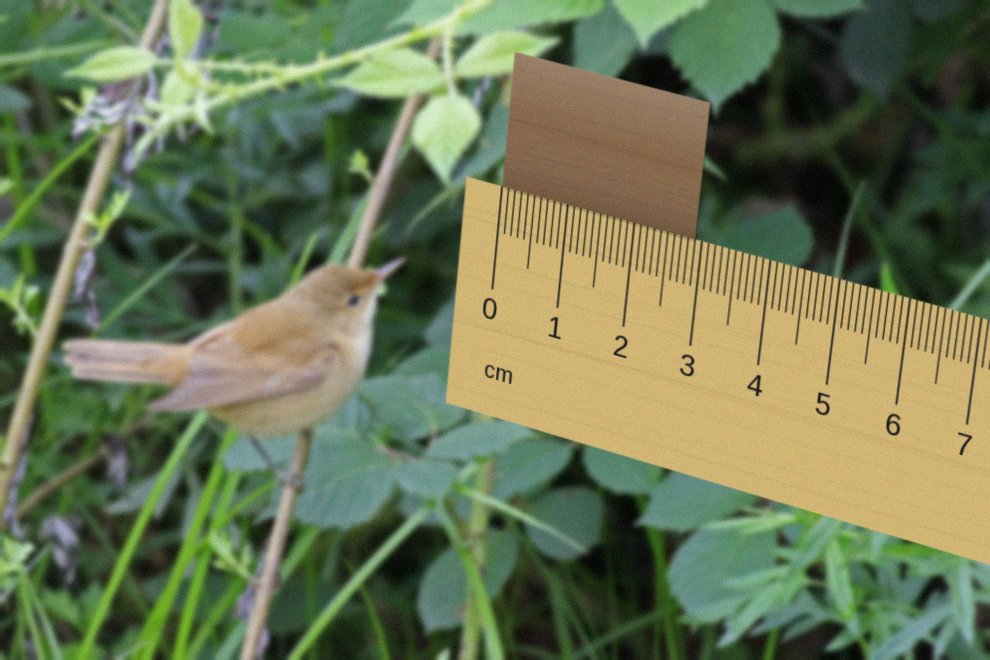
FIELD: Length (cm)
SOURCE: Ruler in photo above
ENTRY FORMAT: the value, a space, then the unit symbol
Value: 2.9 cm
